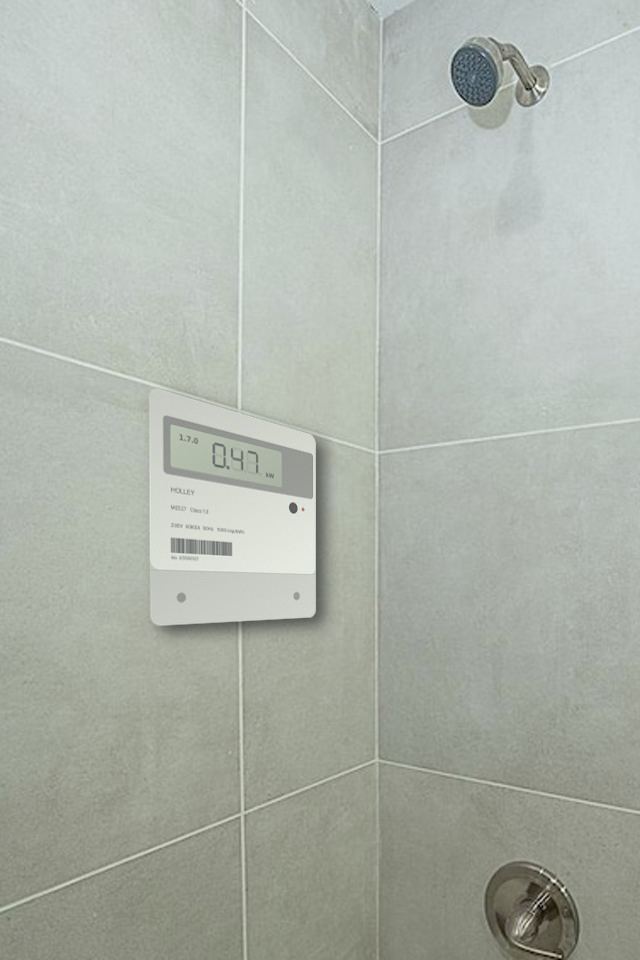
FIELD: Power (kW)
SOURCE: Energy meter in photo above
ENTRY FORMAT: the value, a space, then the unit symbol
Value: 0.47 kW
